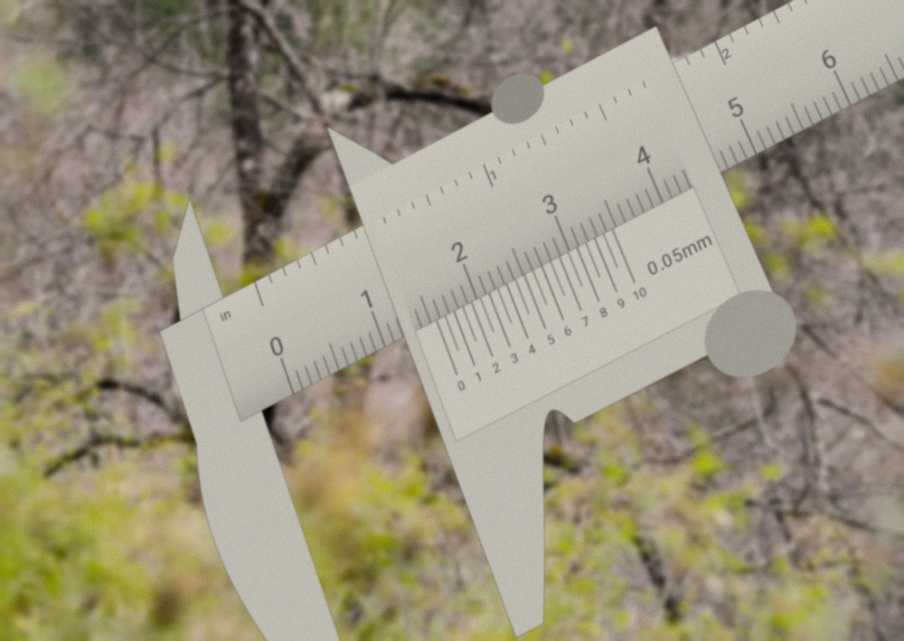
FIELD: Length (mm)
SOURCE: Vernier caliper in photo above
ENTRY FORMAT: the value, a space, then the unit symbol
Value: 15.6 mm
